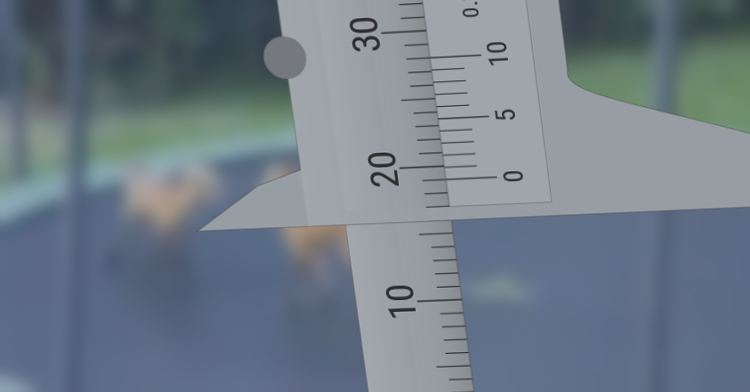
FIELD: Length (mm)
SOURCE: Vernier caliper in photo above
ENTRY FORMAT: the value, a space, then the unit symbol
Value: 19.0 mm
